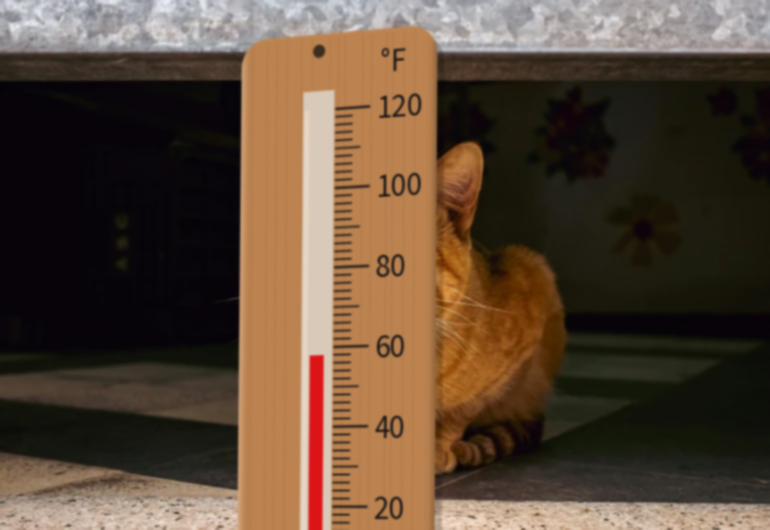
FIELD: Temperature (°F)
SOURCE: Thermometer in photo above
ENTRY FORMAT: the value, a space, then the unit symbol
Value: 58 °F
